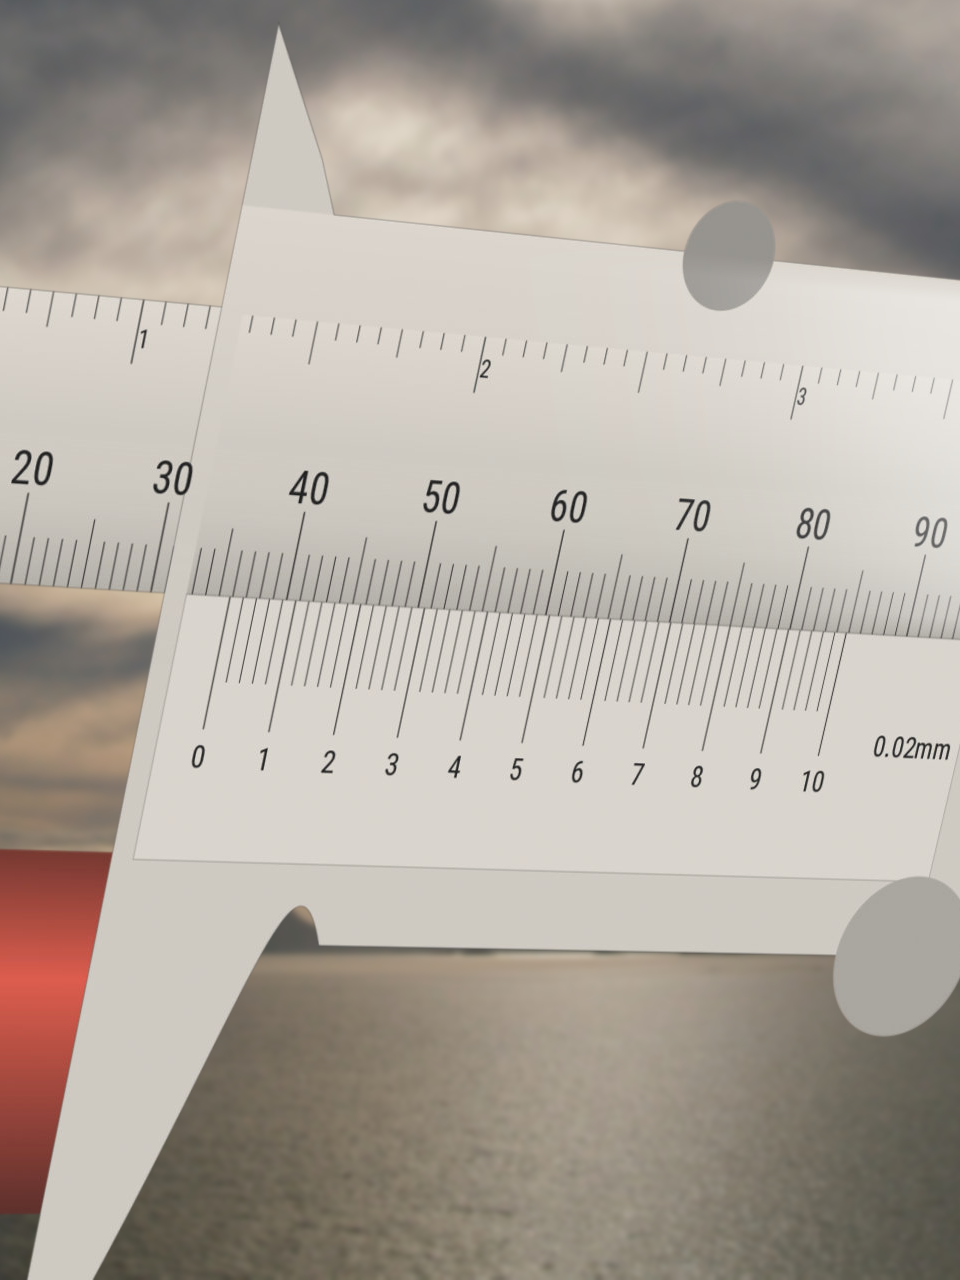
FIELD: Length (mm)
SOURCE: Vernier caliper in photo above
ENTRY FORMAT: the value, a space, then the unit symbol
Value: 35.8 mm
